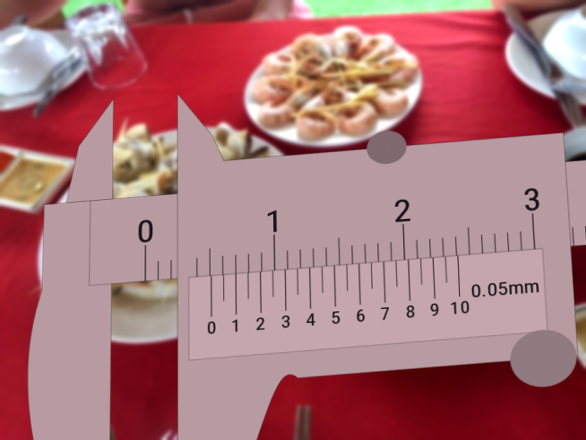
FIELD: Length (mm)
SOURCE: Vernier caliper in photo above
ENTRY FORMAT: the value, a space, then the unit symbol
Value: 5.1 mm
